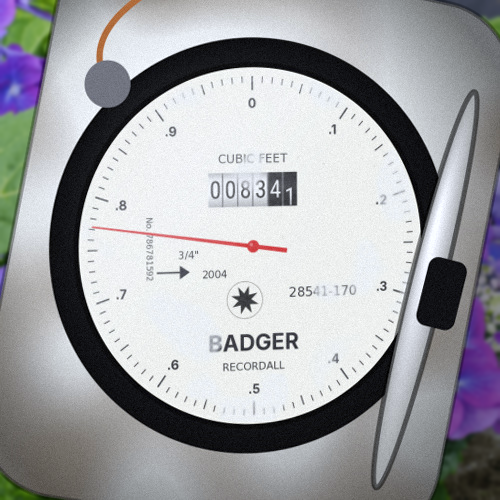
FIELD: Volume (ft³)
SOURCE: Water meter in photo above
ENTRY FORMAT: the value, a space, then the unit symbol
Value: 8340.77 ft³
